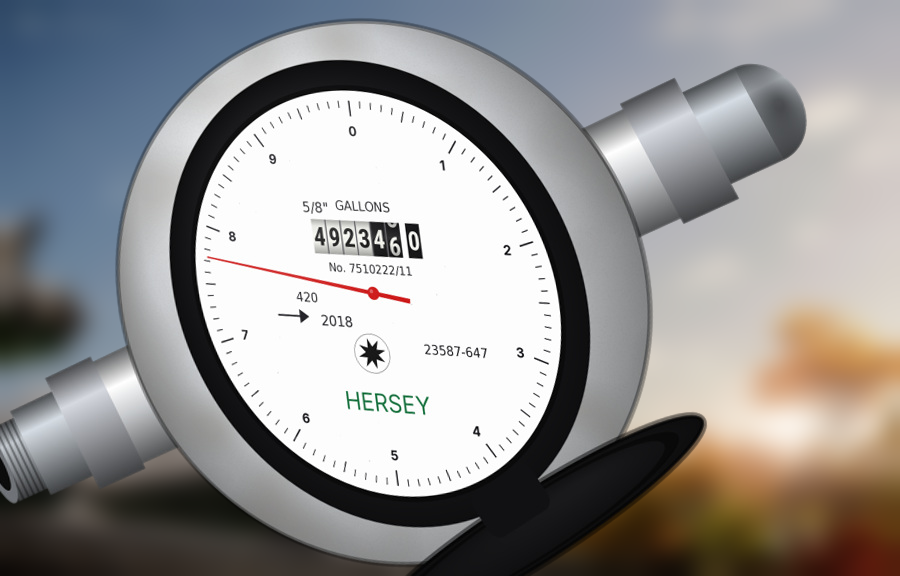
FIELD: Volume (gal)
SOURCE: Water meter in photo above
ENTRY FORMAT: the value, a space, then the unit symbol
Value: 4923457.7 gal
